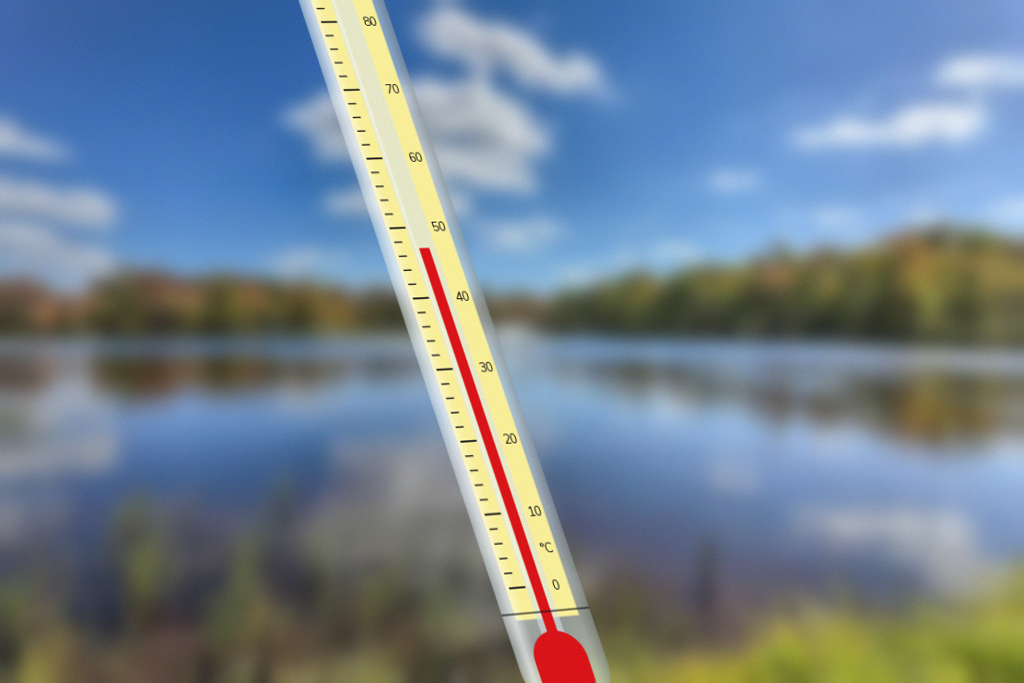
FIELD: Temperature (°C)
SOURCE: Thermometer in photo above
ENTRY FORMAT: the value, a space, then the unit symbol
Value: 47 °C
